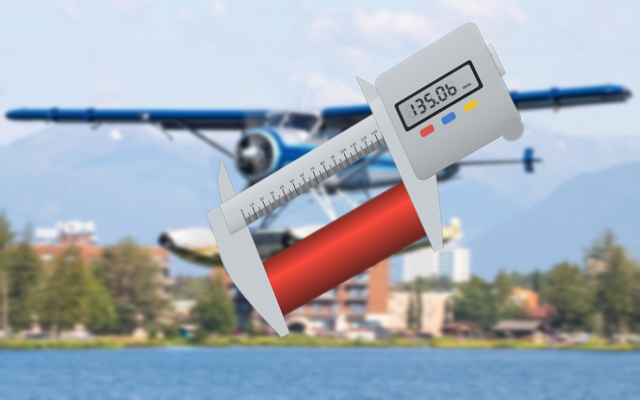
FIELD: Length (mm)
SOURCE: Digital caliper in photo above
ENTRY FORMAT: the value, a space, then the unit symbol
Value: 135.06 mm
